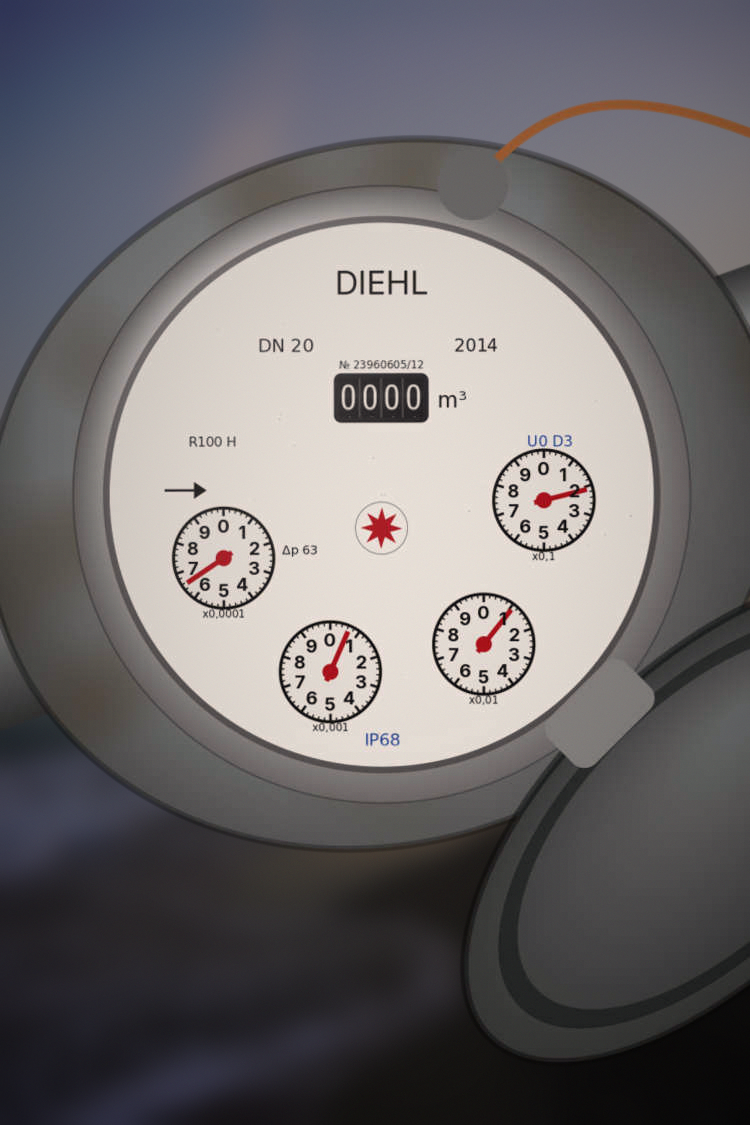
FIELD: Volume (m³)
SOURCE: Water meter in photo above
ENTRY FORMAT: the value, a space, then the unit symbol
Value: 0.2106 m³
